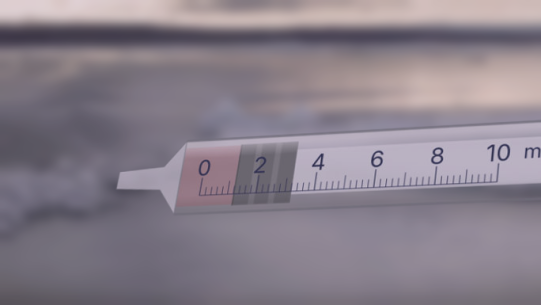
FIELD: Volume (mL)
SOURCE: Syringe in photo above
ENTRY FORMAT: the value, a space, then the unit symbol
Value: 1.2 mL
